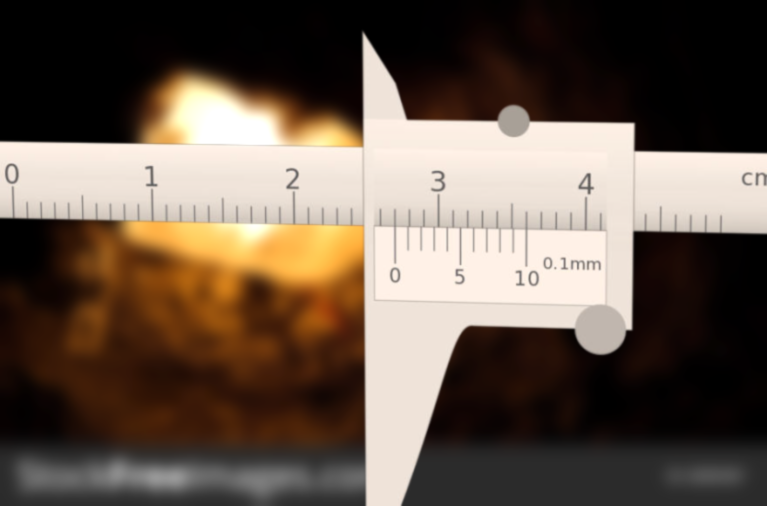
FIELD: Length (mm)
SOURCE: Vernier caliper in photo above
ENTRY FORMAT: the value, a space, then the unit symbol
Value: 27.0 mm
